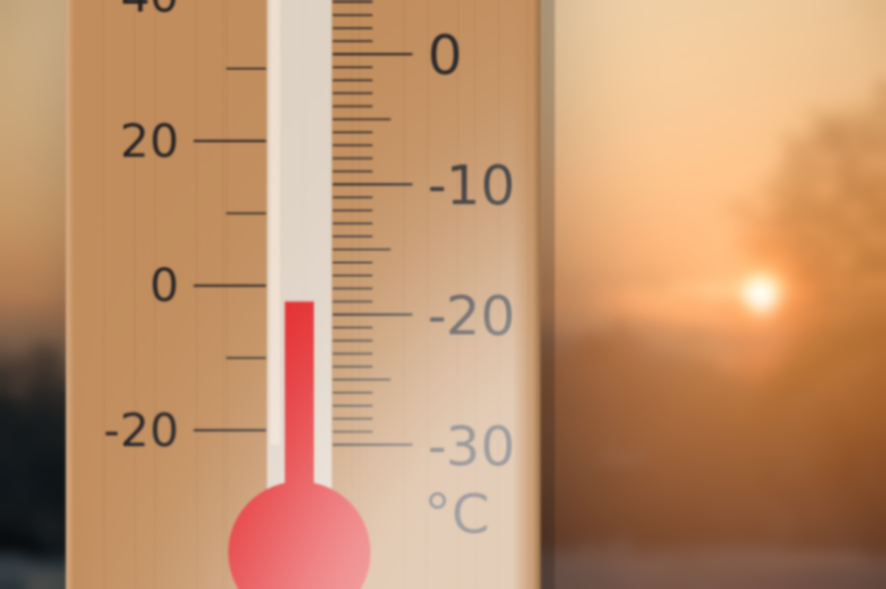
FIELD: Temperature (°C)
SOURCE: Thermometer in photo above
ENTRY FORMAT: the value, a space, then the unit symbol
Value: -19 °C
